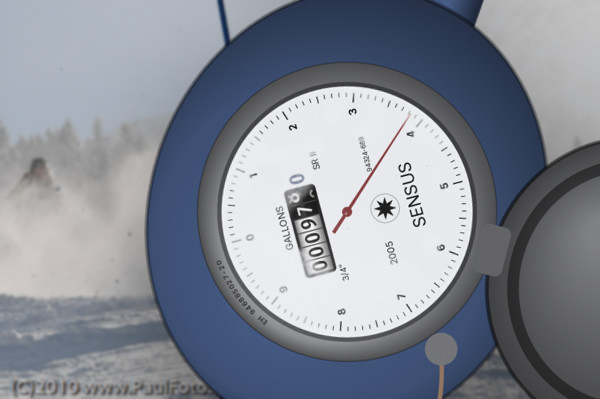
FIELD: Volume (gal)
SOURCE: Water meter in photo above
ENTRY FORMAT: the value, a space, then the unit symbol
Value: 9783.8 gal
